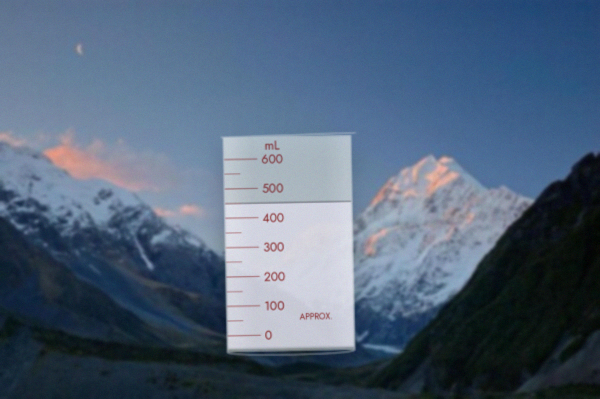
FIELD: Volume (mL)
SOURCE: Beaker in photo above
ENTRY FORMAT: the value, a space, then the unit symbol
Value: 450 mL
